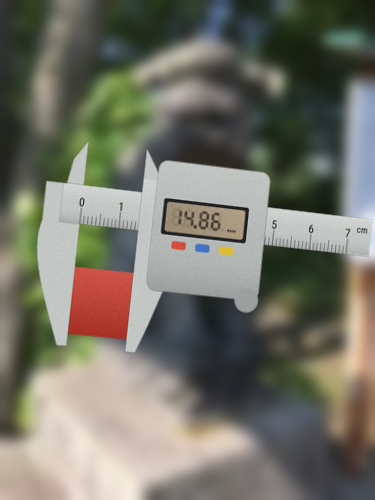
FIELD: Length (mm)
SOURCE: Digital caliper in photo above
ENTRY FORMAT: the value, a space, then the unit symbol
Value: 14.86 mm
